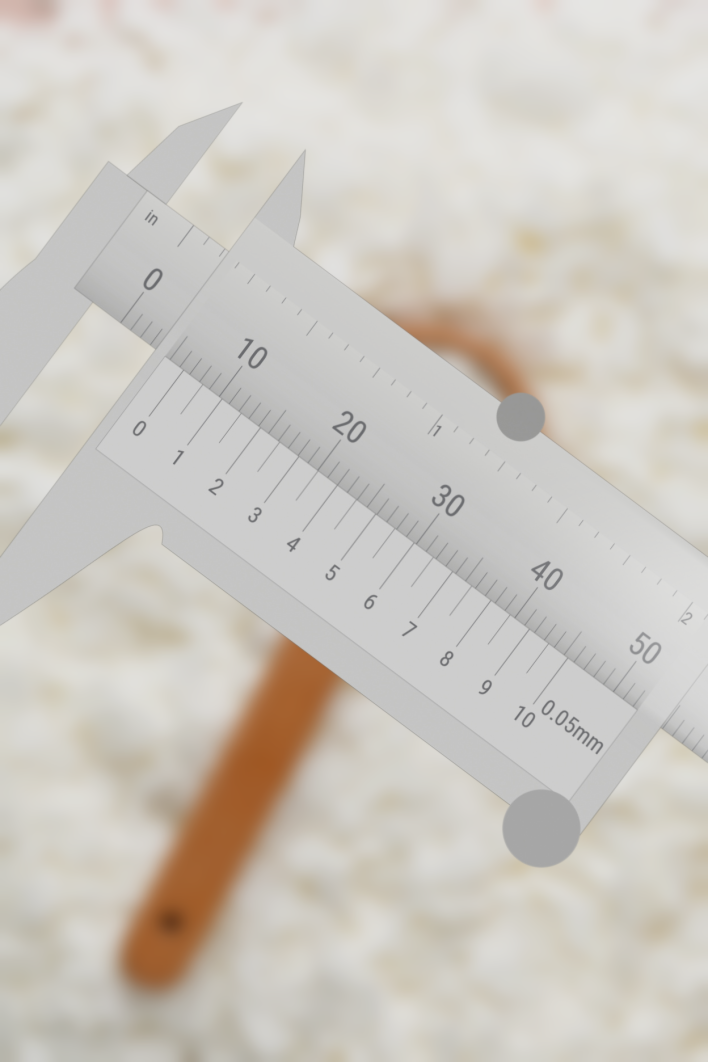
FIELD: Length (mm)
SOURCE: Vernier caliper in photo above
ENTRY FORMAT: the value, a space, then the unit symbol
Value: 6.4 mm
